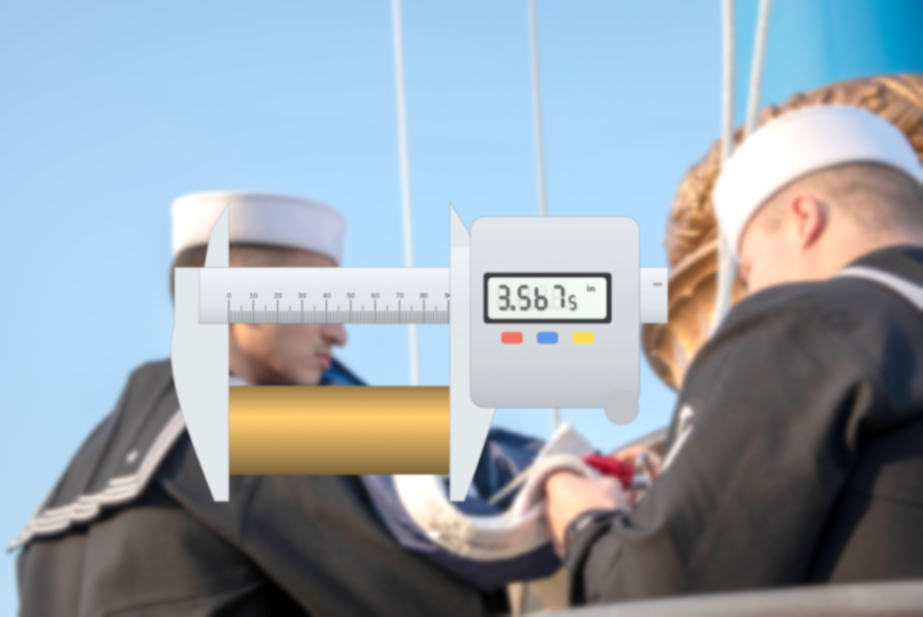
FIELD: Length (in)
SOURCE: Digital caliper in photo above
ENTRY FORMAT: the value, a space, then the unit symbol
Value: 3.5675 in
